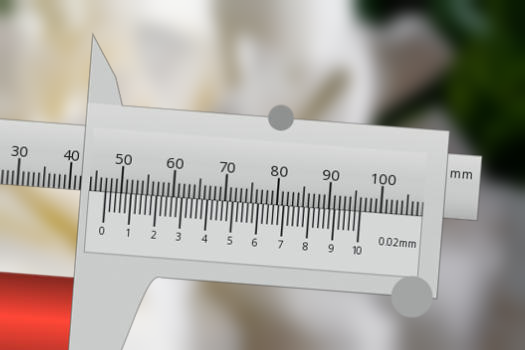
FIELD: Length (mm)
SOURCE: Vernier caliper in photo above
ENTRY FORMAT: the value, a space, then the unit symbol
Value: 47.0 mm
